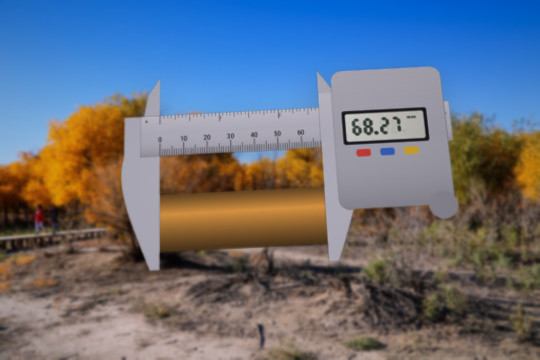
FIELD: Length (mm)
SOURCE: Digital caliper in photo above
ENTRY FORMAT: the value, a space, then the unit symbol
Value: 68.27 mm
